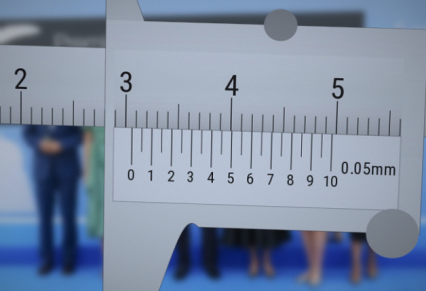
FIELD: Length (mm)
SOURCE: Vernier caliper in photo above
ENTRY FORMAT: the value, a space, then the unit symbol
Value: 30.6 mm
